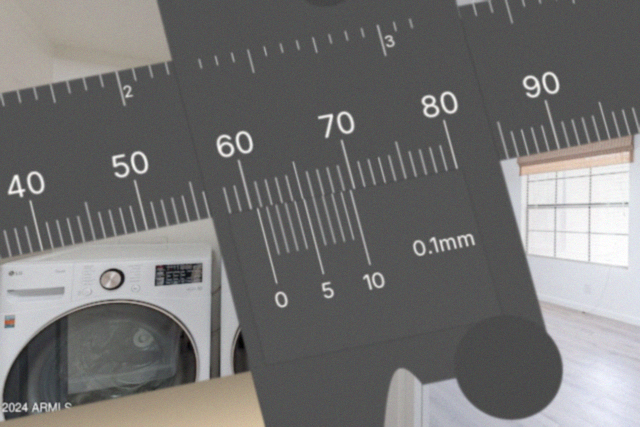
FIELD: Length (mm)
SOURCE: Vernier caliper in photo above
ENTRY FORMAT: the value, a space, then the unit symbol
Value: 60.6 mm
